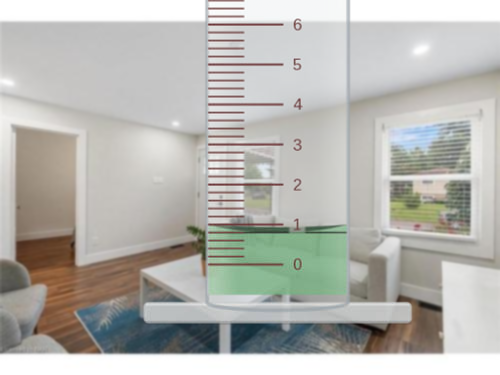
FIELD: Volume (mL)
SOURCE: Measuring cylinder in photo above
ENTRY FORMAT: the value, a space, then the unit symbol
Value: 0.8 mL
